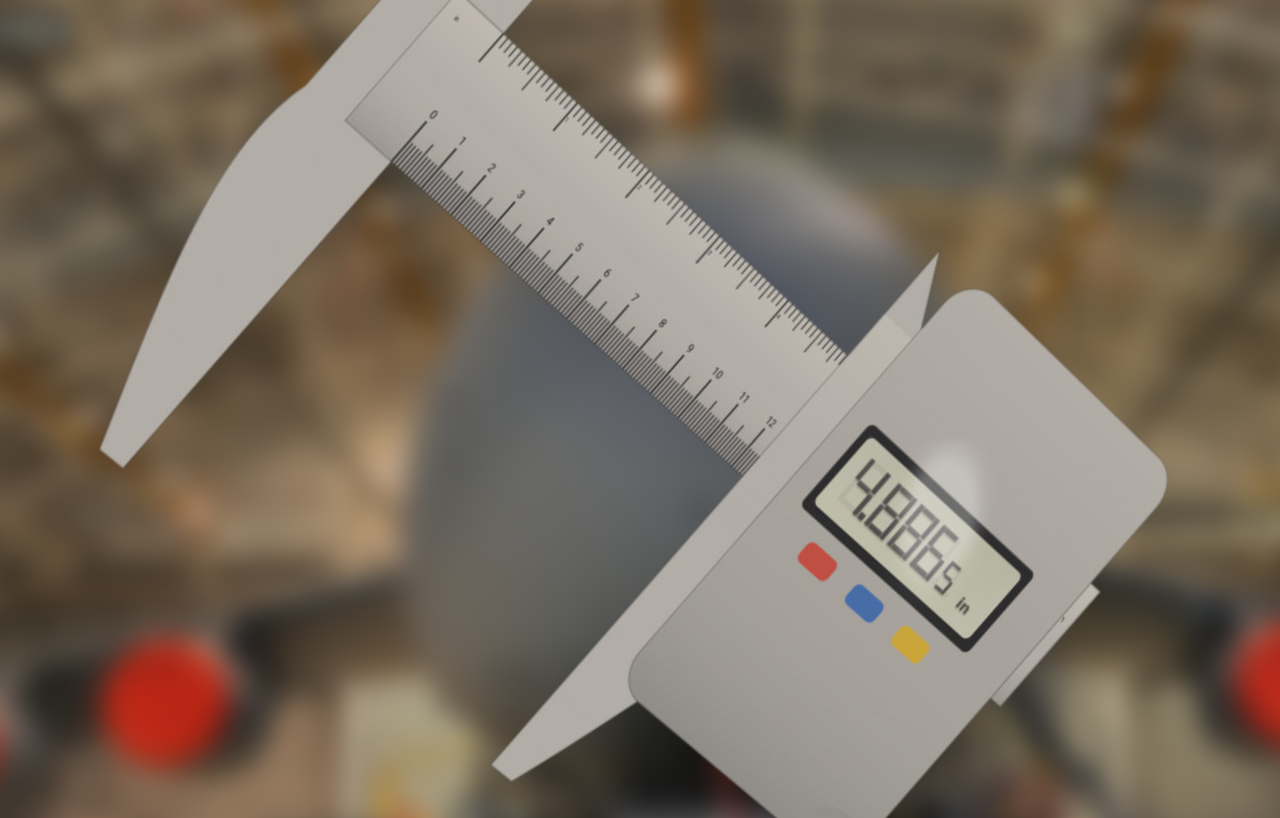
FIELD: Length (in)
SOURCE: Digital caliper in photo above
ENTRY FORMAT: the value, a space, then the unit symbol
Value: 4.8865 in
